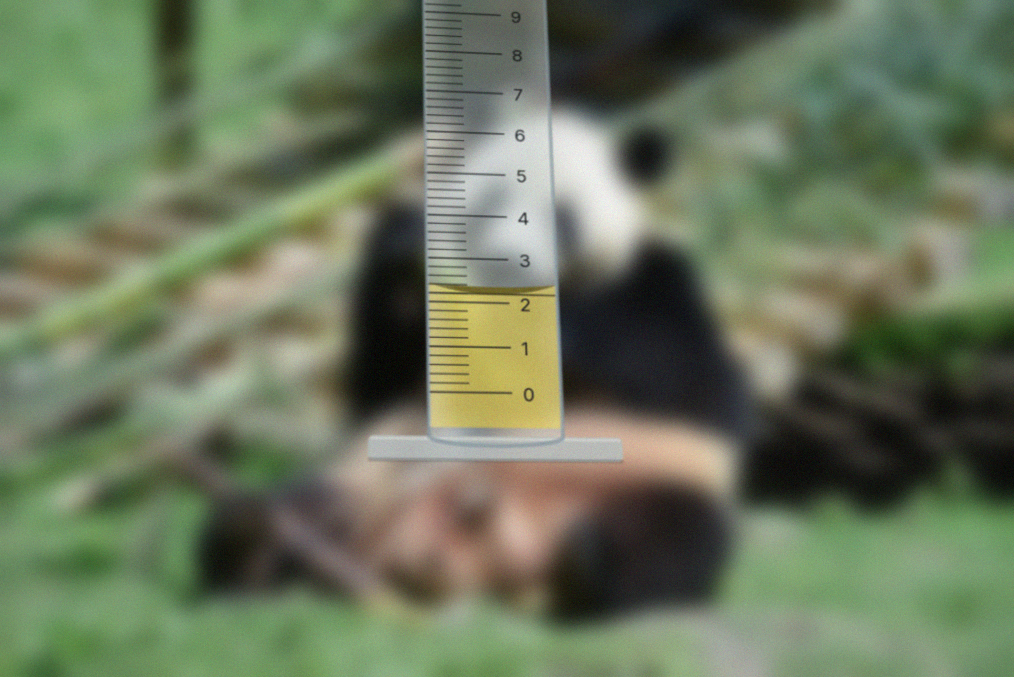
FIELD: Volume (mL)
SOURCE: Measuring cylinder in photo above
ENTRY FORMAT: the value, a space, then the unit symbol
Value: 2.2 mL
